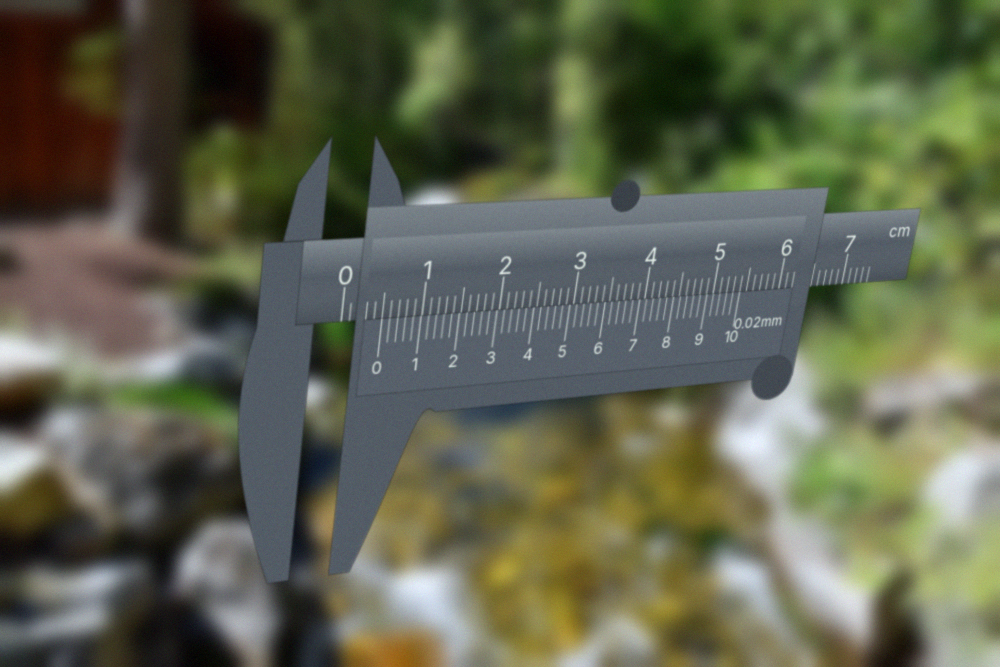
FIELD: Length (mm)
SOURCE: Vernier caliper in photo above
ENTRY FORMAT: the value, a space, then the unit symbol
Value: 5.0 mm
